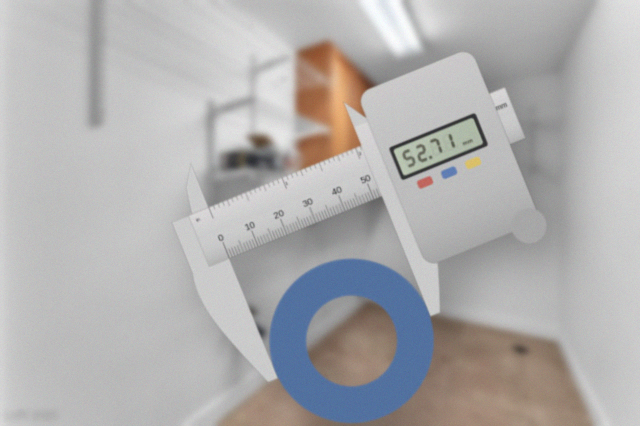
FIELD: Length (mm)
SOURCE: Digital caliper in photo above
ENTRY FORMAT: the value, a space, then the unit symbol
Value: 52.71 mm
